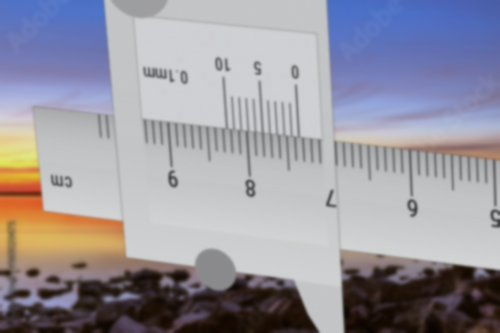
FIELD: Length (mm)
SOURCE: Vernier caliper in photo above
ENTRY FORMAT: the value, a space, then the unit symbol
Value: 73.5 mm
